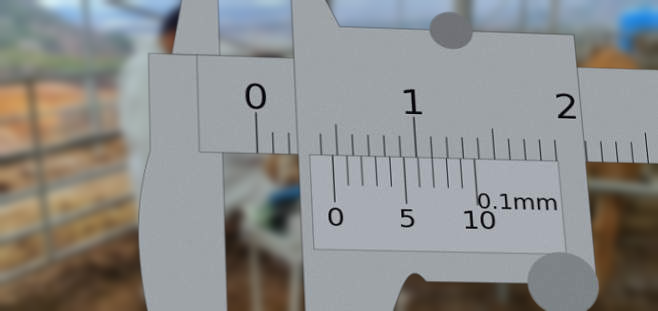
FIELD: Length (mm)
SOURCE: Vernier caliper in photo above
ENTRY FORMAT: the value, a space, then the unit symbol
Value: 4.7 mm
